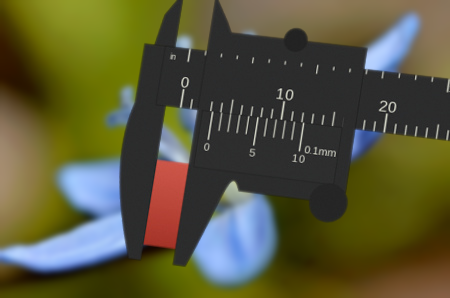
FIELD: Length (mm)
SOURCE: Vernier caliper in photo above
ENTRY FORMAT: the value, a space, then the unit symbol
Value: 3.2 mm
